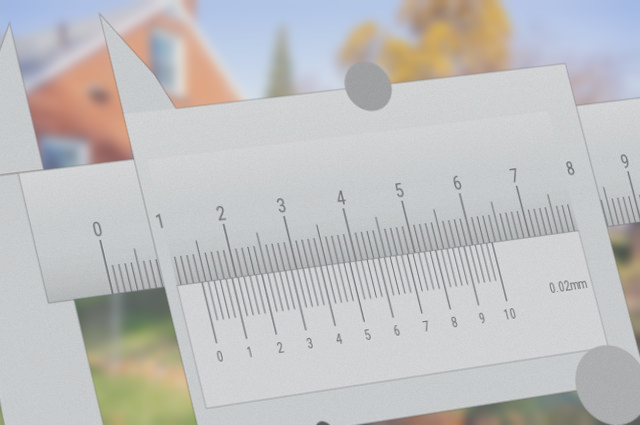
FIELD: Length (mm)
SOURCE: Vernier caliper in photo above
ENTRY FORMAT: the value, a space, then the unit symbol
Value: 14.4 mm
